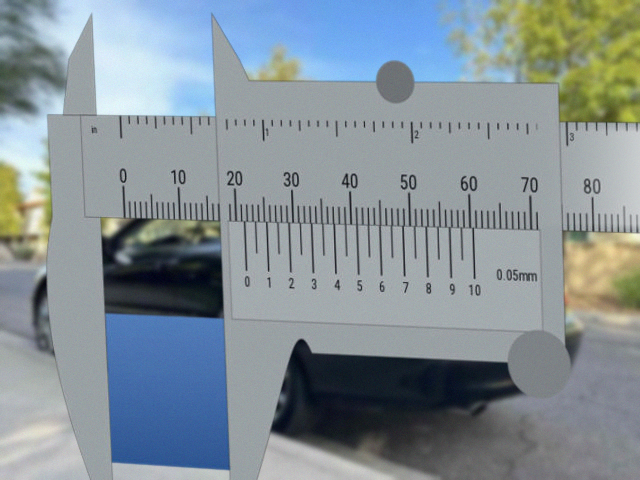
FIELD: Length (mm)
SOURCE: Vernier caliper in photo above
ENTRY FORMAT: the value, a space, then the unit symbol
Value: 21.5 mm
